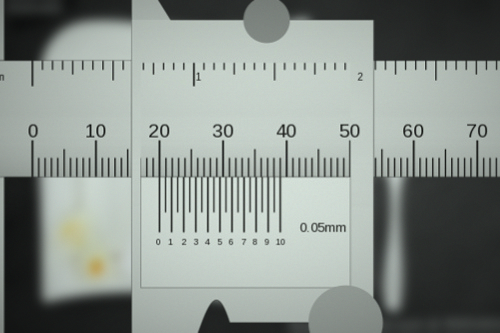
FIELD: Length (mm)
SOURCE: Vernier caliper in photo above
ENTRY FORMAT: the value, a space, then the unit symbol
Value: 20.0 mm
